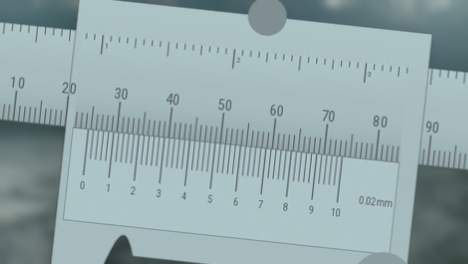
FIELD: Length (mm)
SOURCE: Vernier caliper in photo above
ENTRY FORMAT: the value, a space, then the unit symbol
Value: 24.5 mm
